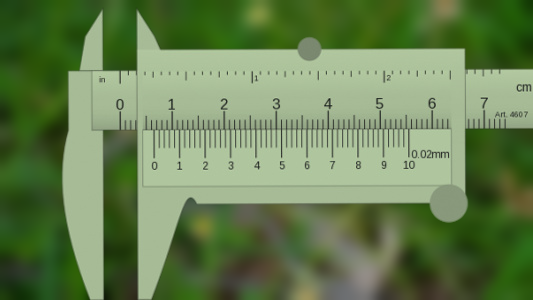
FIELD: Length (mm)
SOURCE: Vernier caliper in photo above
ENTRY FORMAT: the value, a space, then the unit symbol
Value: 6.5 mm
